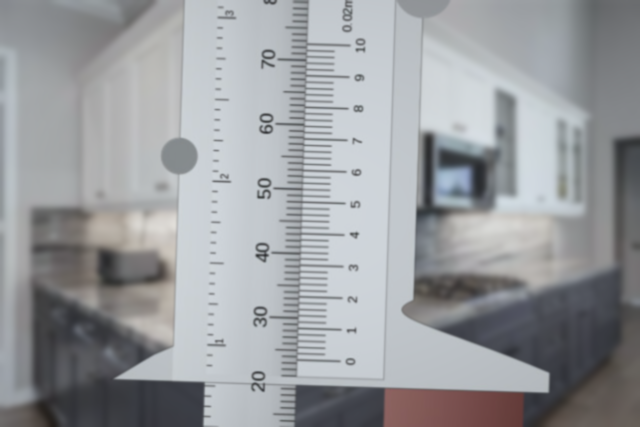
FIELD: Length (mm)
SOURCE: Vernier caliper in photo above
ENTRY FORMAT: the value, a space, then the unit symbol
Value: 23.5 mm
